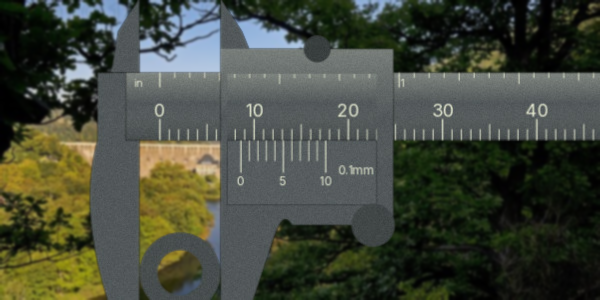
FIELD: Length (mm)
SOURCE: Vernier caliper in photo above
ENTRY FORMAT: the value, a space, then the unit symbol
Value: 8.6 mm
